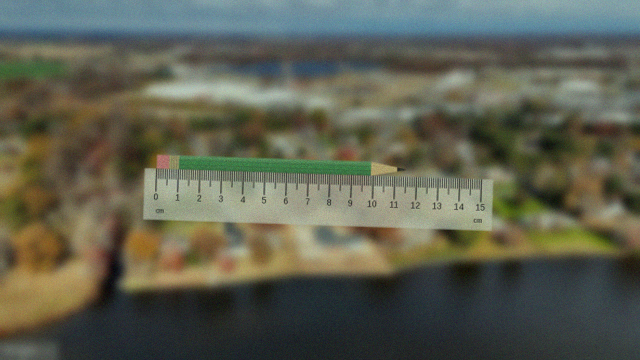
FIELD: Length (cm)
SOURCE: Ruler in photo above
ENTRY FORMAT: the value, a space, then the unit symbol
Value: 11.5 cm
